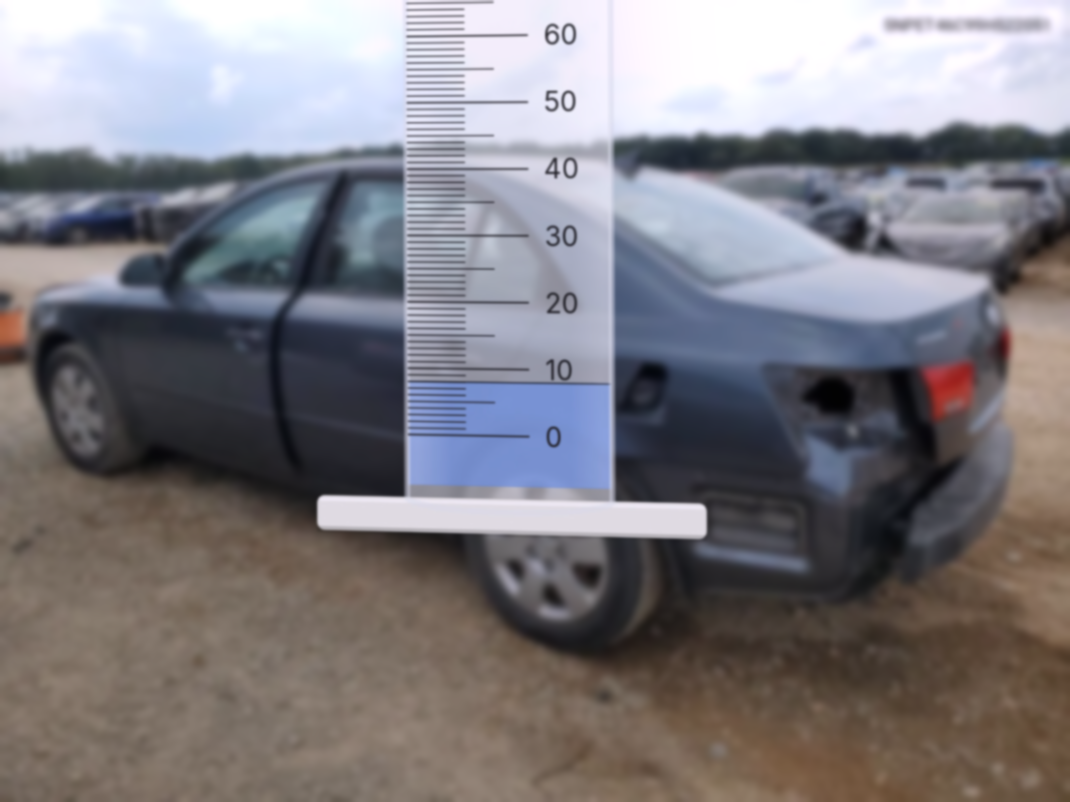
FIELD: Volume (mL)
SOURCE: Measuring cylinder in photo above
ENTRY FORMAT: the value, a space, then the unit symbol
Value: 8 mL
